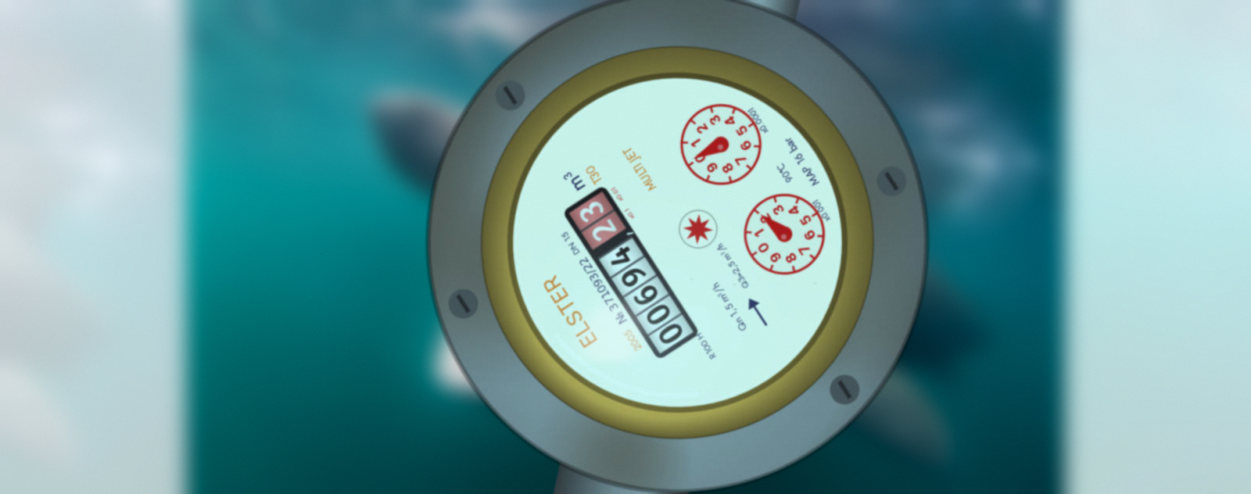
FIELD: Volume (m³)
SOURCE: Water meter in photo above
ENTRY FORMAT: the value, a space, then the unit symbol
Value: 694.2320 m³
